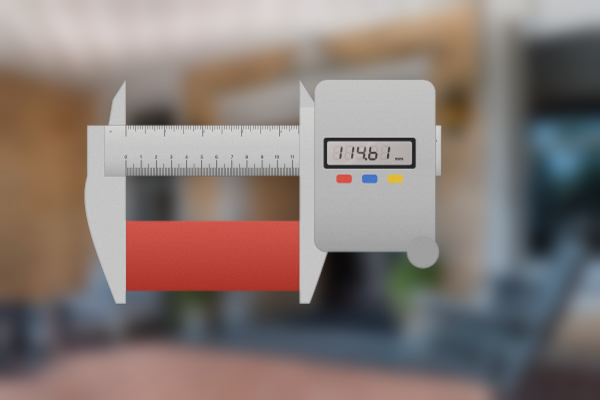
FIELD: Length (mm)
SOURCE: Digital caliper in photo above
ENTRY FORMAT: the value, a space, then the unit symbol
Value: 114.61 mm
